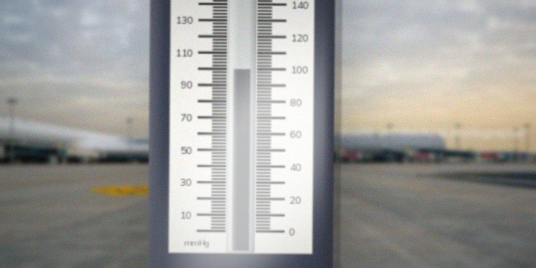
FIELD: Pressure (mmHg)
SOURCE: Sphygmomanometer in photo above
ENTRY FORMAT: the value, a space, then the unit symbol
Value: 100 mmHg
